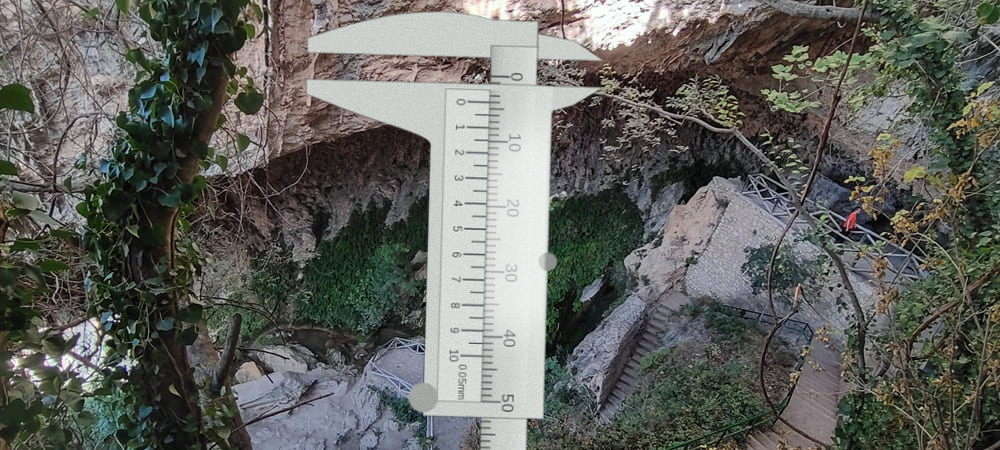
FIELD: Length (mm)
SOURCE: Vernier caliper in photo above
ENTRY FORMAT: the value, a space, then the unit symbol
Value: 4.0 mm
